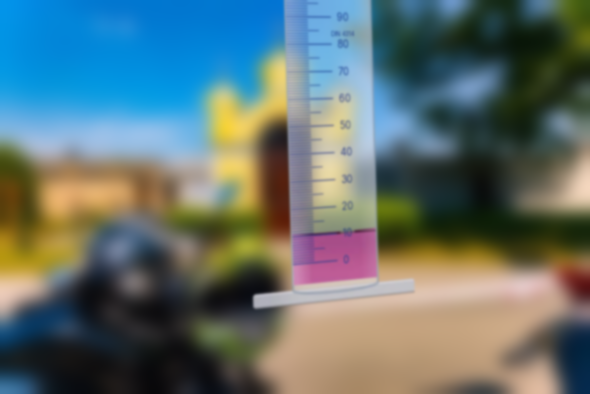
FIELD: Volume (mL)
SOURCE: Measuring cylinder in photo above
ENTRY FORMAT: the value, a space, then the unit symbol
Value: 10 mL
